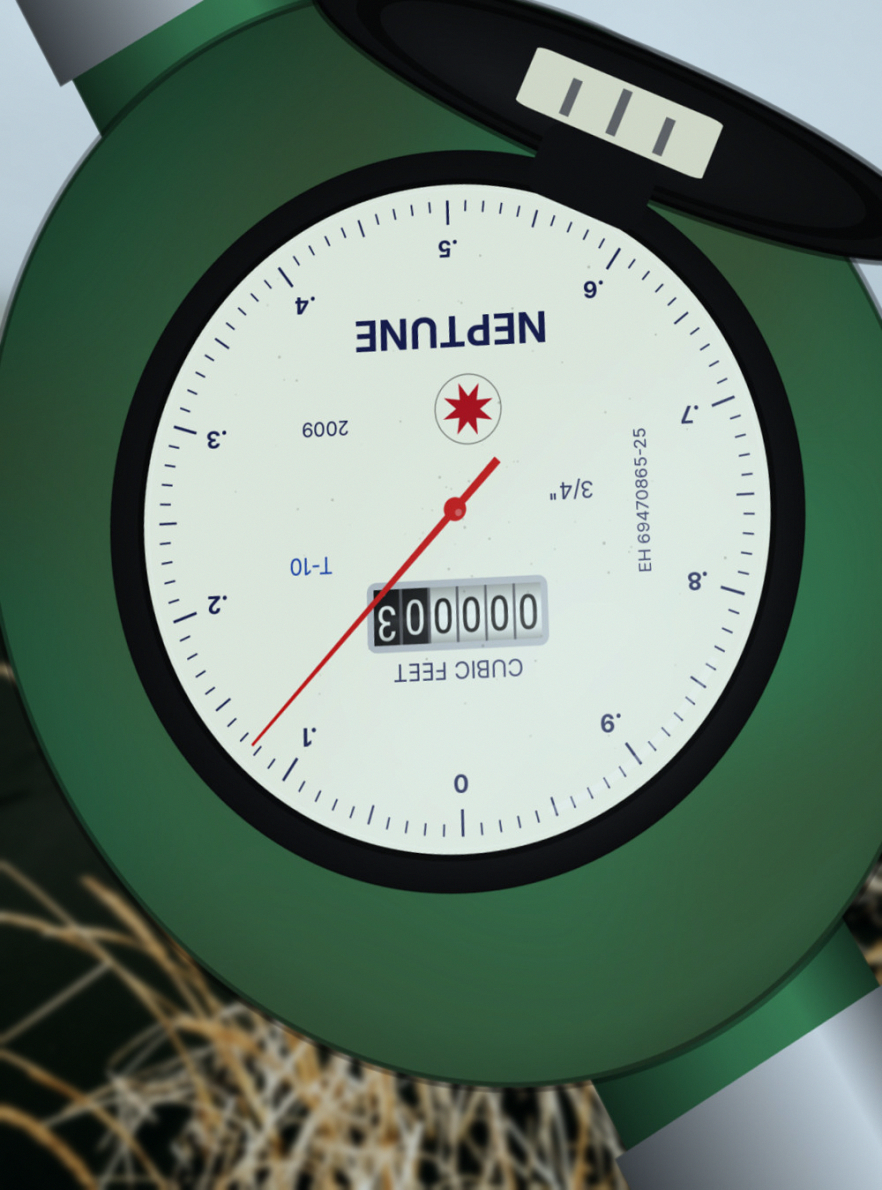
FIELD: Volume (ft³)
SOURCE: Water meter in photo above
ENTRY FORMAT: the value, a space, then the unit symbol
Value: 3.12 ft³
